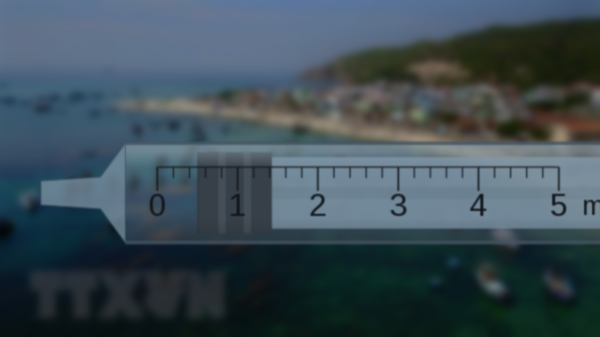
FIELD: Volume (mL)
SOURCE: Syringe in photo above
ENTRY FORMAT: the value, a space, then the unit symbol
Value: 0.5 mL
